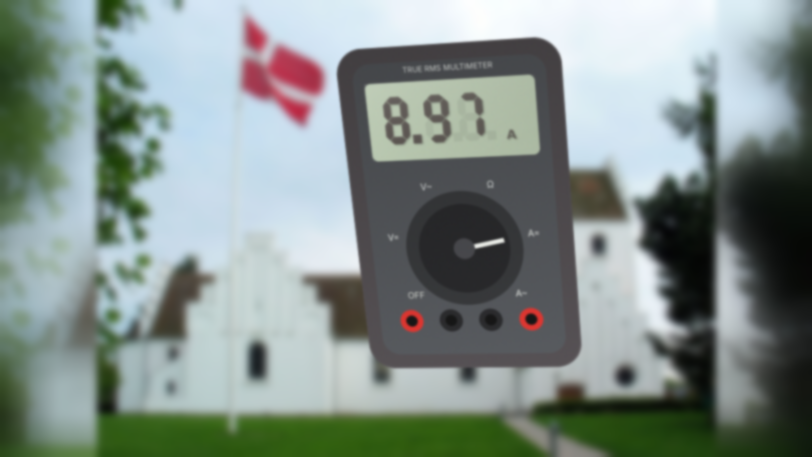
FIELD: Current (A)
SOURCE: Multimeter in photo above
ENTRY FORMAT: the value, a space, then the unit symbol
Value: 8.97 A
